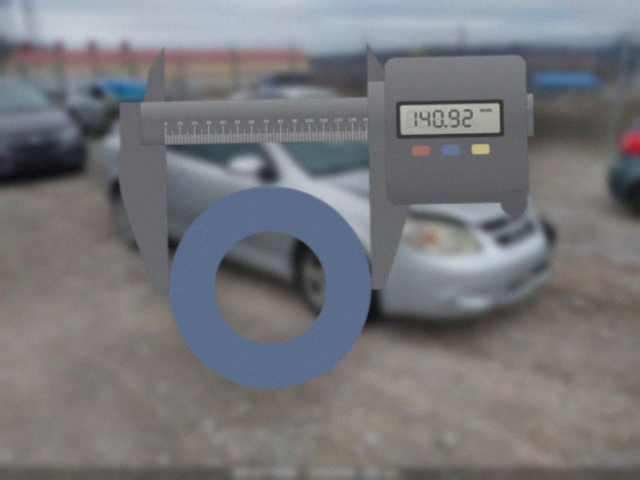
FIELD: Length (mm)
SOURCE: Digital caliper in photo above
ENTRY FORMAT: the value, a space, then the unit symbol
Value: 140.92 mm
